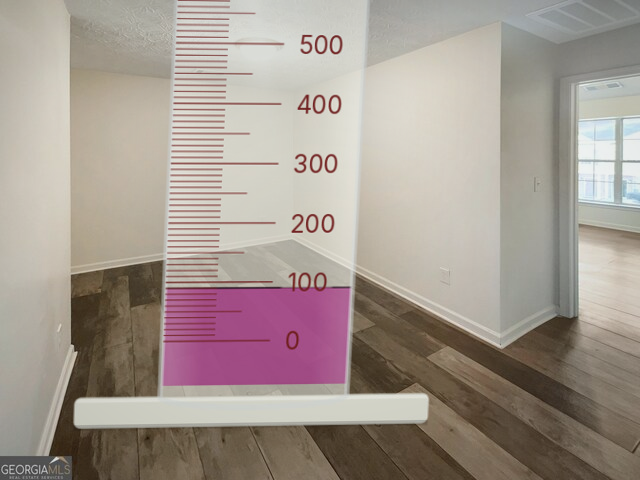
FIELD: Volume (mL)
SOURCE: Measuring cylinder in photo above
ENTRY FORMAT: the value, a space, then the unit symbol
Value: 90 mL
